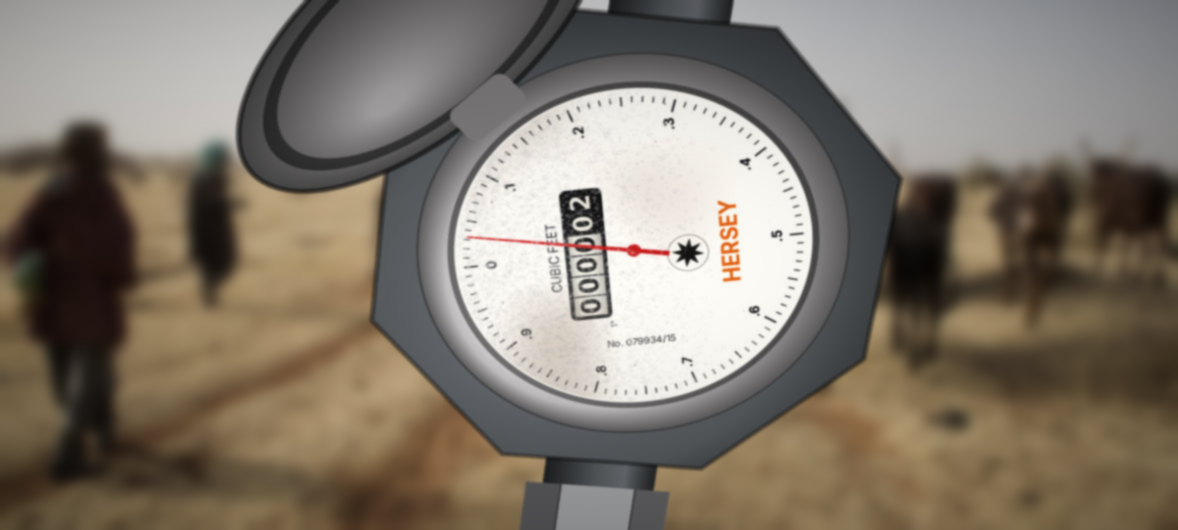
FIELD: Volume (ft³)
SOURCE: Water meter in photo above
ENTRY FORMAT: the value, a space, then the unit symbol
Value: 2.03 ft³
